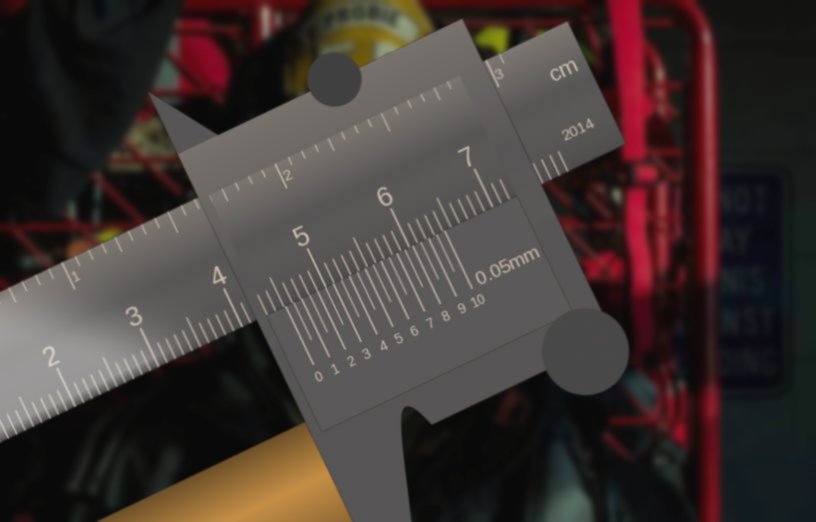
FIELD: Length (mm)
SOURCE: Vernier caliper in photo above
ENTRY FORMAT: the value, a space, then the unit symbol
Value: 45.2 mm
